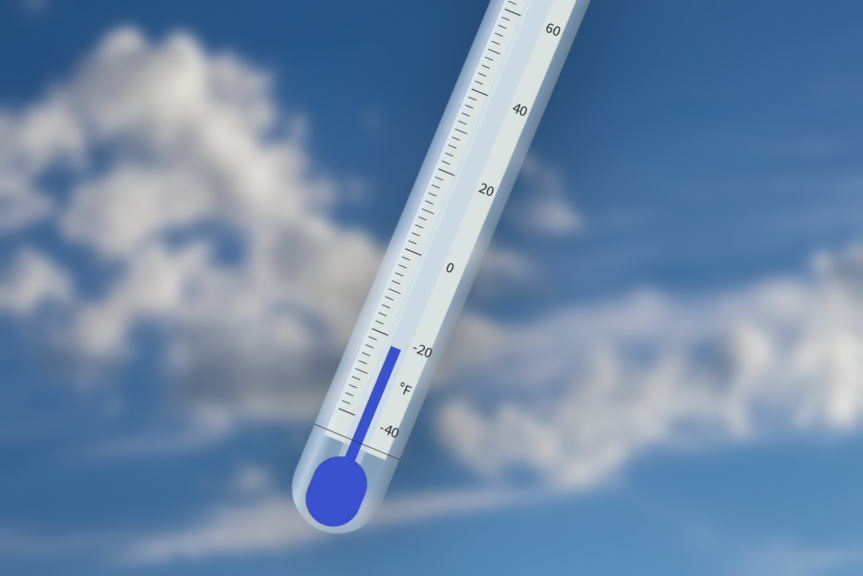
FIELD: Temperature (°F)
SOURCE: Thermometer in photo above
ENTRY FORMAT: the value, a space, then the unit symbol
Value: -22 °F
